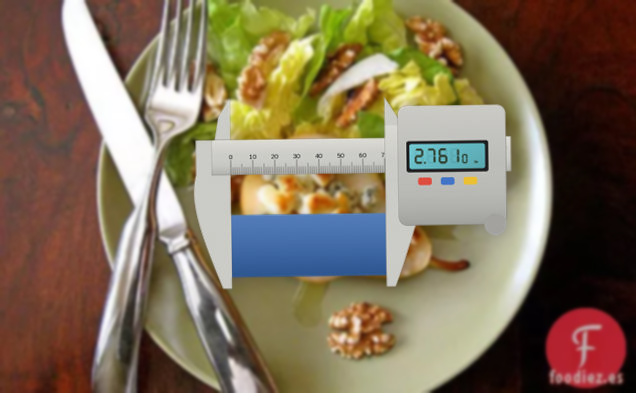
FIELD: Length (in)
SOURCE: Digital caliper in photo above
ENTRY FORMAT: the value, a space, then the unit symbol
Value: 2.7610 in
